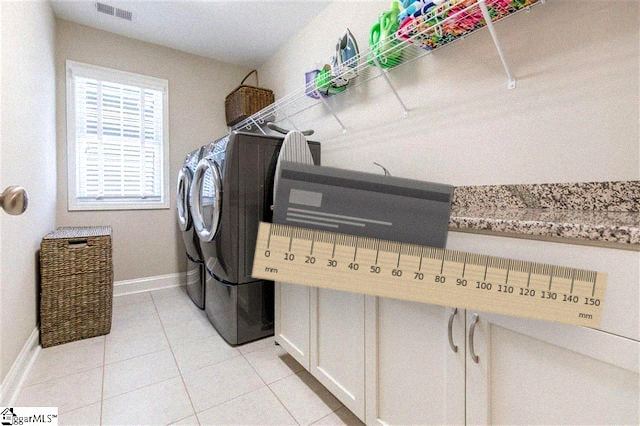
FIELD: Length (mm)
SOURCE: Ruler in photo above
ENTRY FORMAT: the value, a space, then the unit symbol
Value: 80 mm
